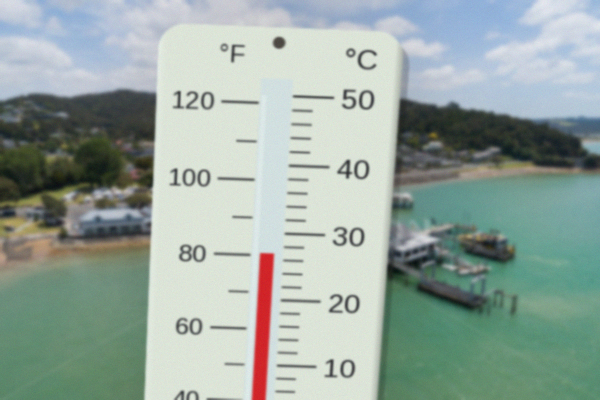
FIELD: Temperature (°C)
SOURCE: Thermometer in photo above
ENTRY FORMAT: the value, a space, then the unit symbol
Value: 27 °C
